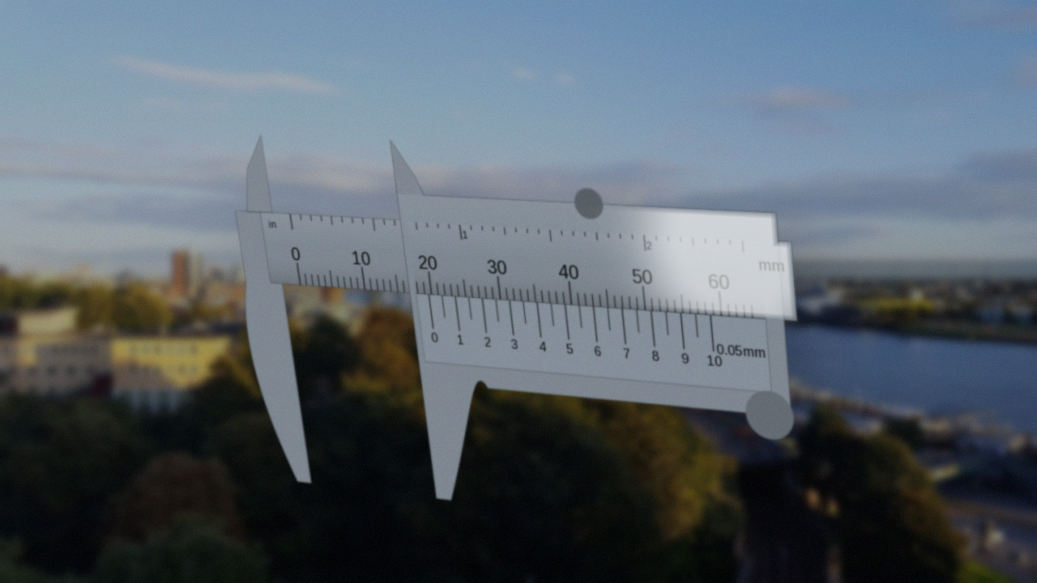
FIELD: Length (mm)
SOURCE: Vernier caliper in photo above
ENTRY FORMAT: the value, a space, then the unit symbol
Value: 19.6 mm
